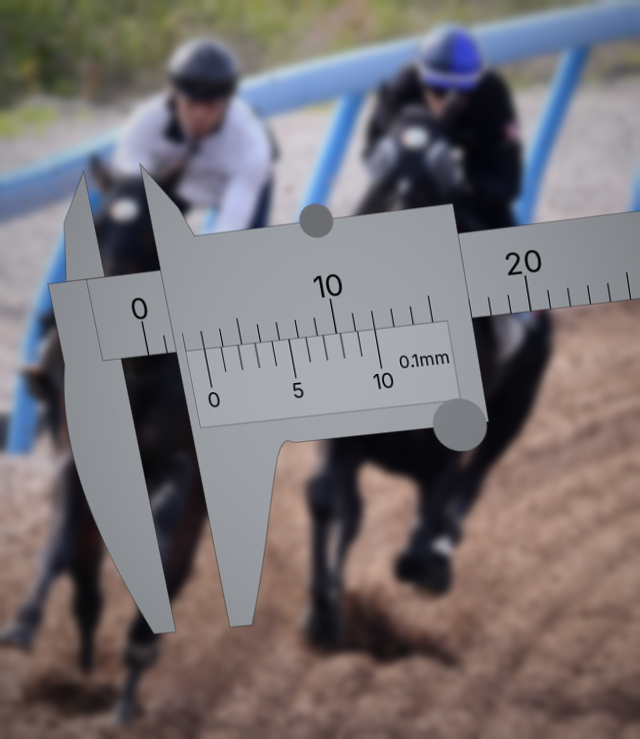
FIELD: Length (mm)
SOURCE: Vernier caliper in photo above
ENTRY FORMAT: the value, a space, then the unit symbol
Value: 3.0 mm
